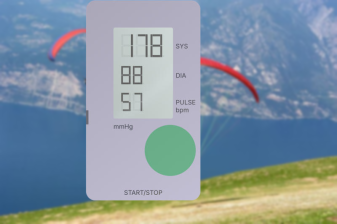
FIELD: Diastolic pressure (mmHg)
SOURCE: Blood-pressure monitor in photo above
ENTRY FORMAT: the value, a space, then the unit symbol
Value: 88 mmHg
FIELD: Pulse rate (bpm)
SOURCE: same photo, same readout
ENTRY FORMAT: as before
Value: 57 bpm
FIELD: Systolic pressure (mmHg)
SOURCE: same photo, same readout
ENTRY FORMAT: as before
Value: 178 mmHg
